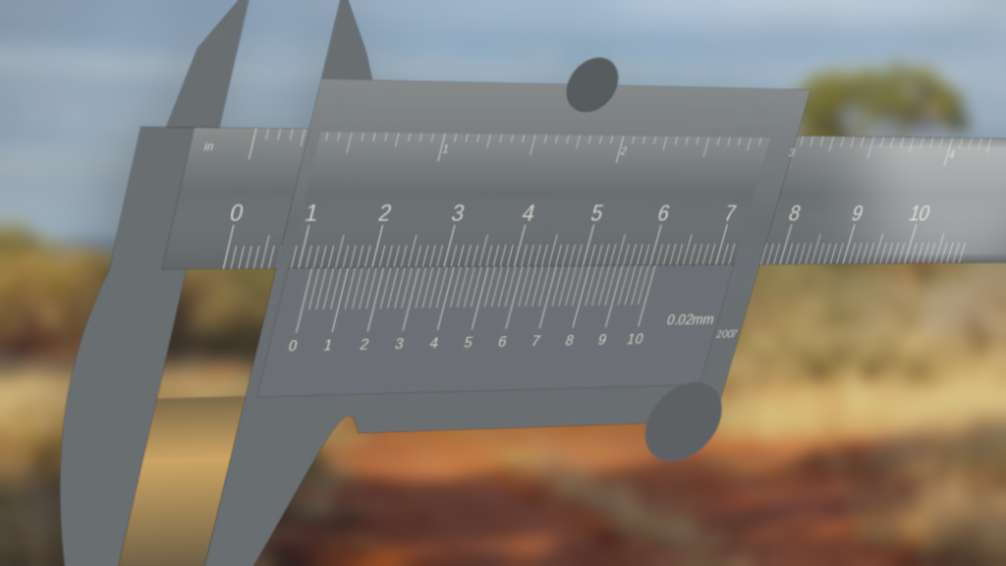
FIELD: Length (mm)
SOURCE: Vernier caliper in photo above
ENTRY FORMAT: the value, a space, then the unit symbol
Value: 11.8 mm
